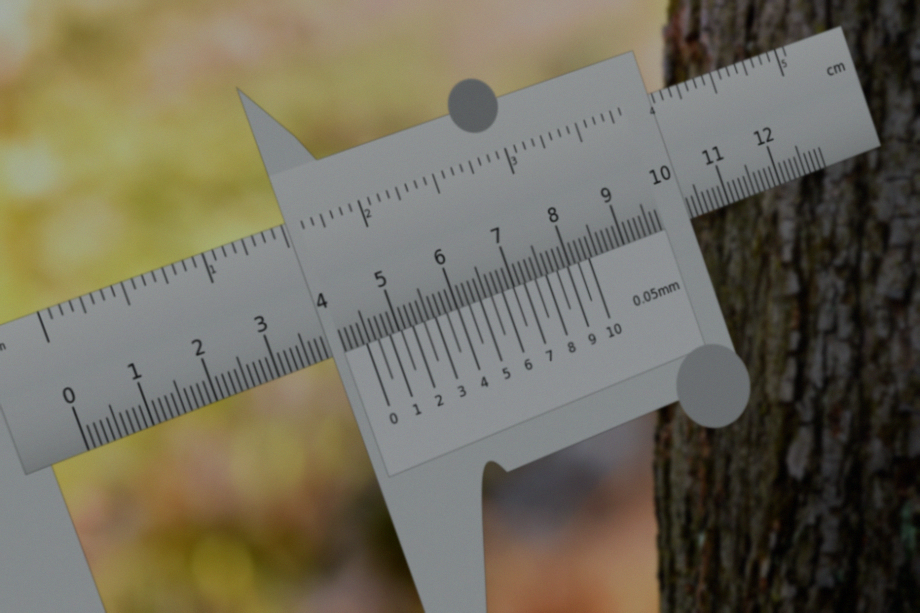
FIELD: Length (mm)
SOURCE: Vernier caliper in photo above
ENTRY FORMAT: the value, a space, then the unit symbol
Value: 44.5 mm
